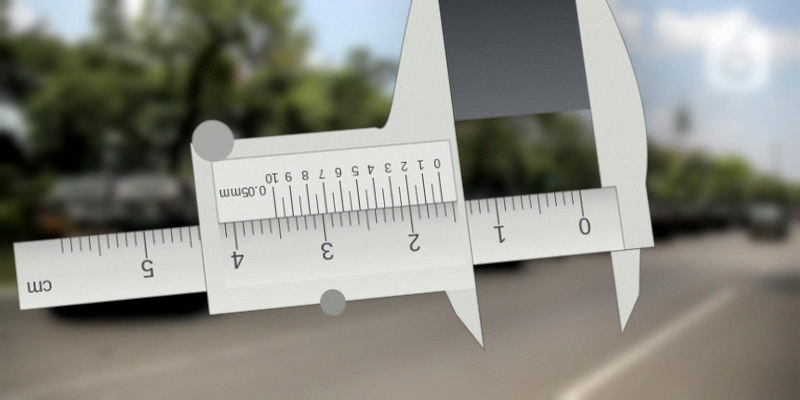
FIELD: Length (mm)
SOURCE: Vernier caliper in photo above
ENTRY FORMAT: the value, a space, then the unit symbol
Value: 16.2 mm
